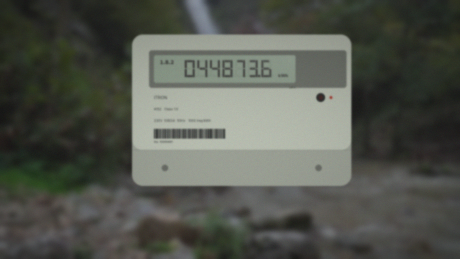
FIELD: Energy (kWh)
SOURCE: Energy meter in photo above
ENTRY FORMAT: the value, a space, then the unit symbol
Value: 44873.6 kWh
